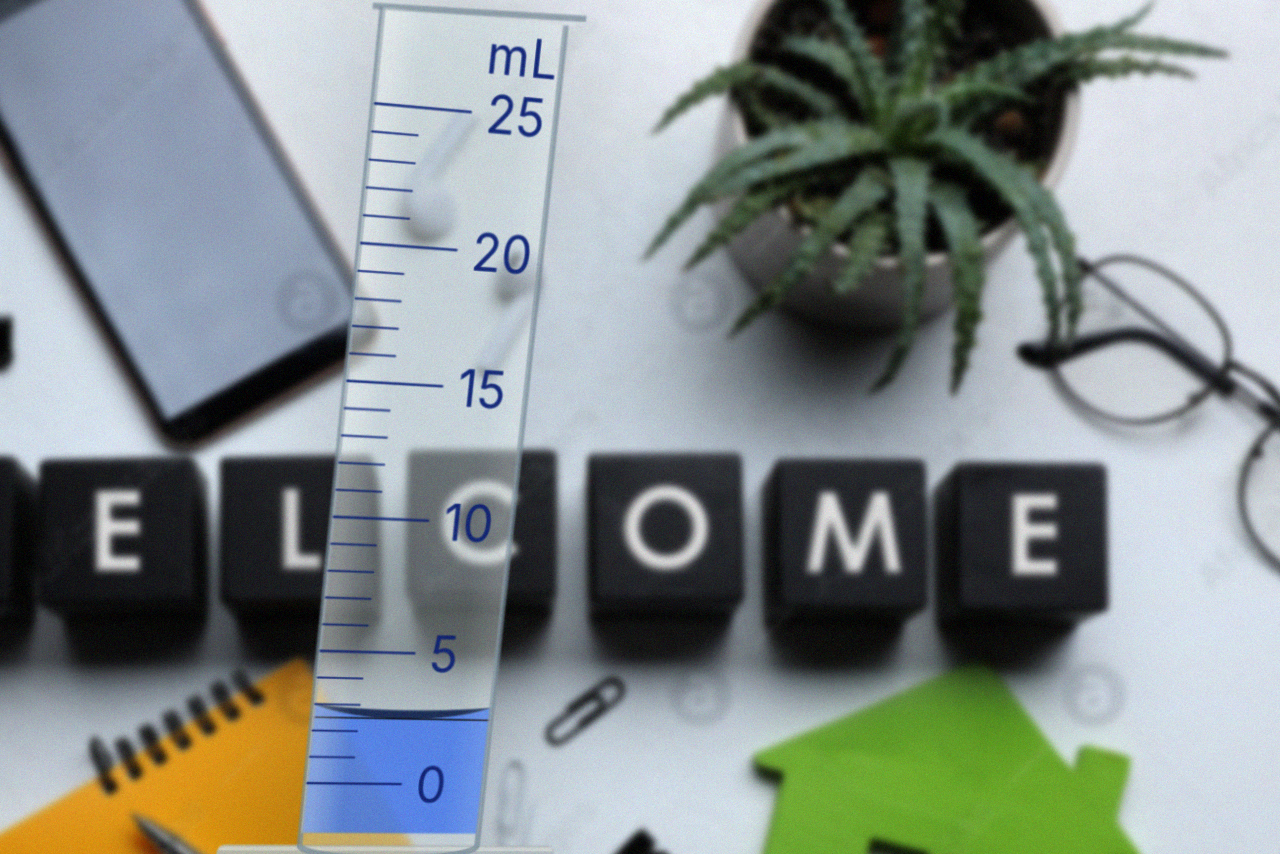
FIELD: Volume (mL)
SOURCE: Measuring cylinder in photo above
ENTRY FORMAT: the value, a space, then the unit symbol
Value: 2.5 mL
